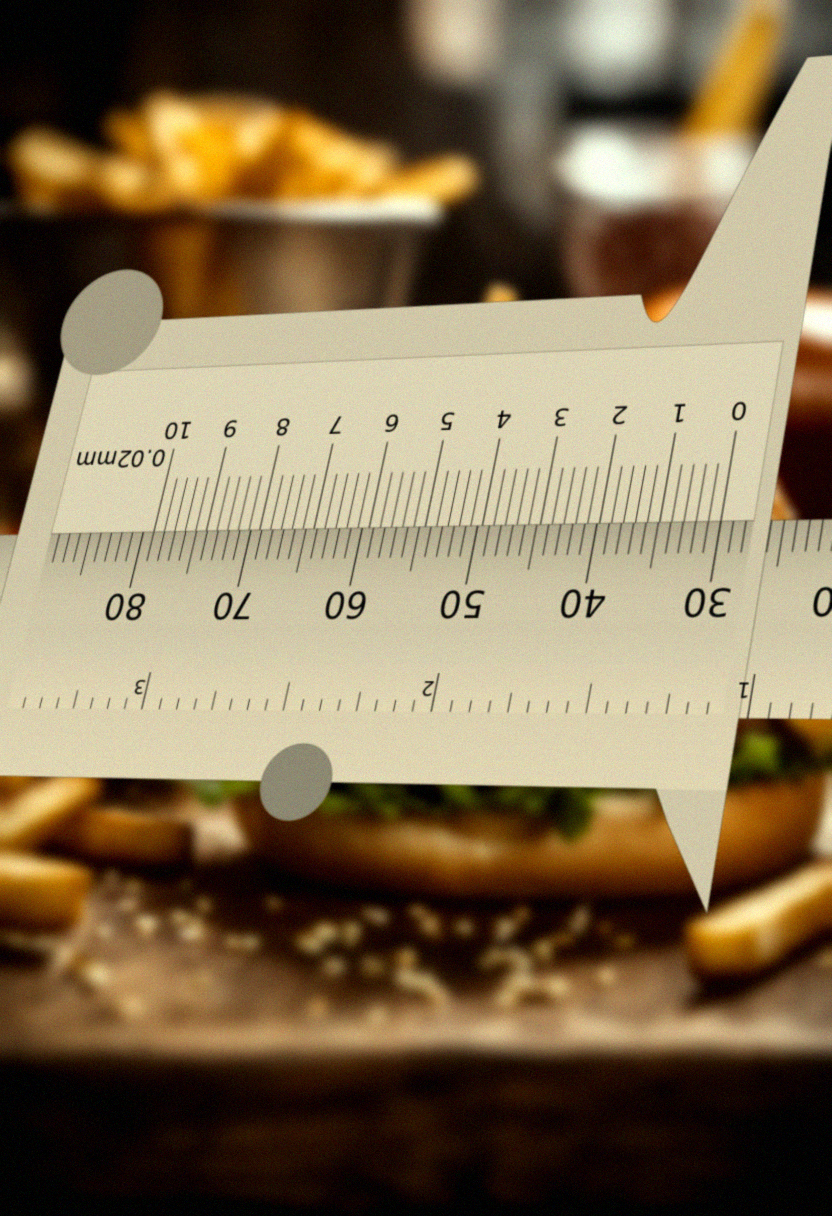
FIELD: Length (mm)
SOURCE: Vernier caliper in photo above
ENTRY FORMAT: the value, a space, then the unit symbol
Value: 30.0 mm
